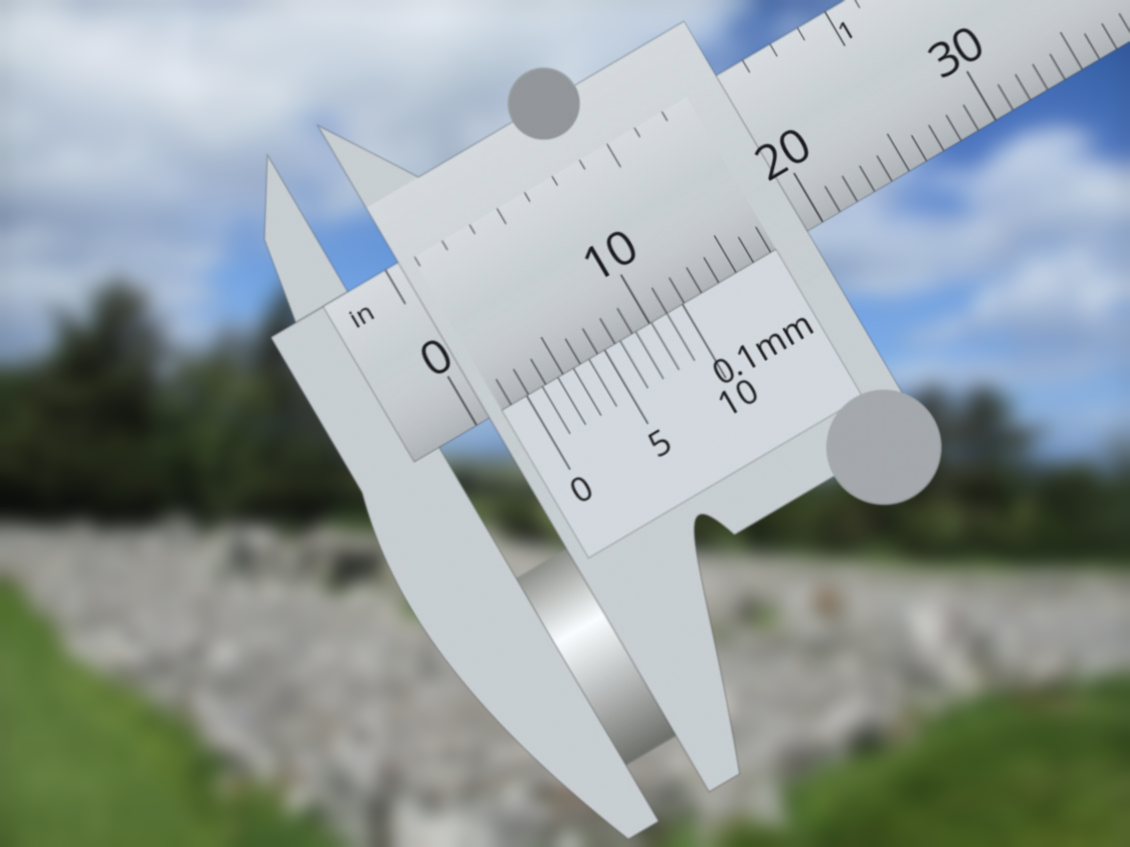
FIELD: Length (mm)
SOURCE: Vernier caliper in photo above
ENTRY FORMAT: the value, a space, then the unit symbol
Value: 2.9 mm
